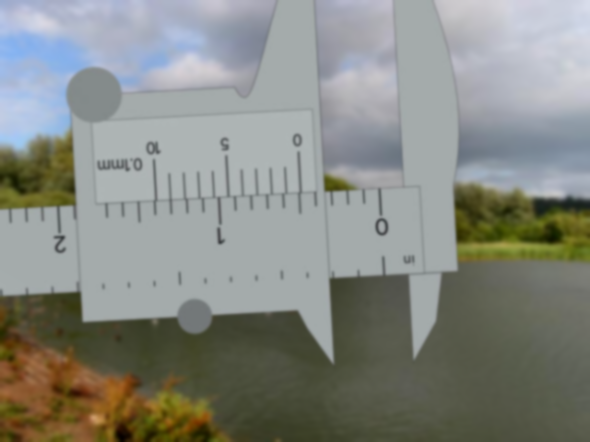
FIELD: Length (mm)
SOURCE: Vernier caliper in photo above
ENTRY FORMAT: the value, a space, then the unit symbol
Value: 4.9 mm
